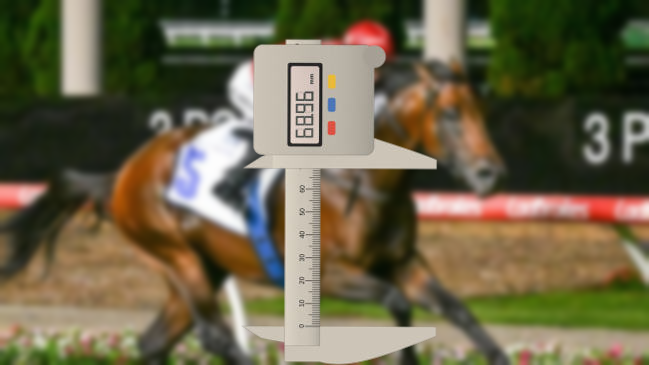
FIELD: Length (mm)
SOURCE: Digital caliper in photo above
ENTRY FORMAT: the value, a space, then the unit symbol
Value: 68.96 mm
